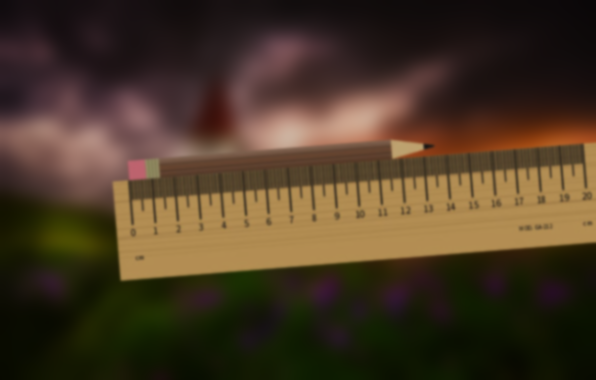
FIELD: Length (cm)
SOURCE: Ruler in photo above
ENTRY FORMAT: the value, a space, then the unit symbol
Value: 13.5 cm
